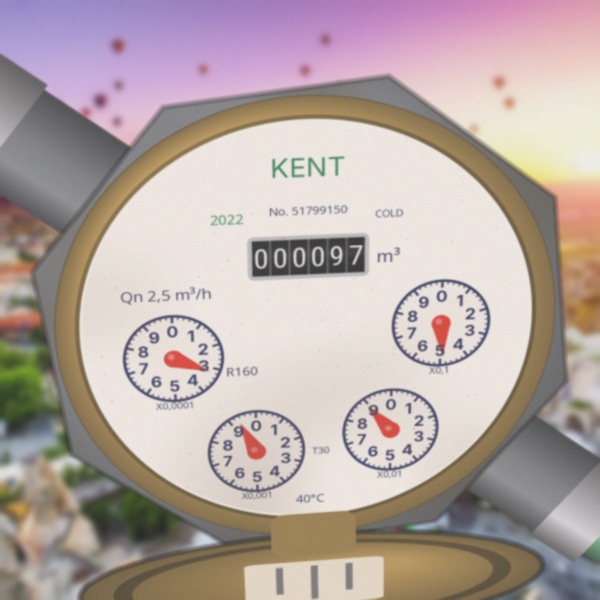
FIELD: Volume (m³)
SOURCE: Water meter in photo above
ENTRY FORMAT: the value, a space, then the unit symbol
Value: 97.4893 m³
